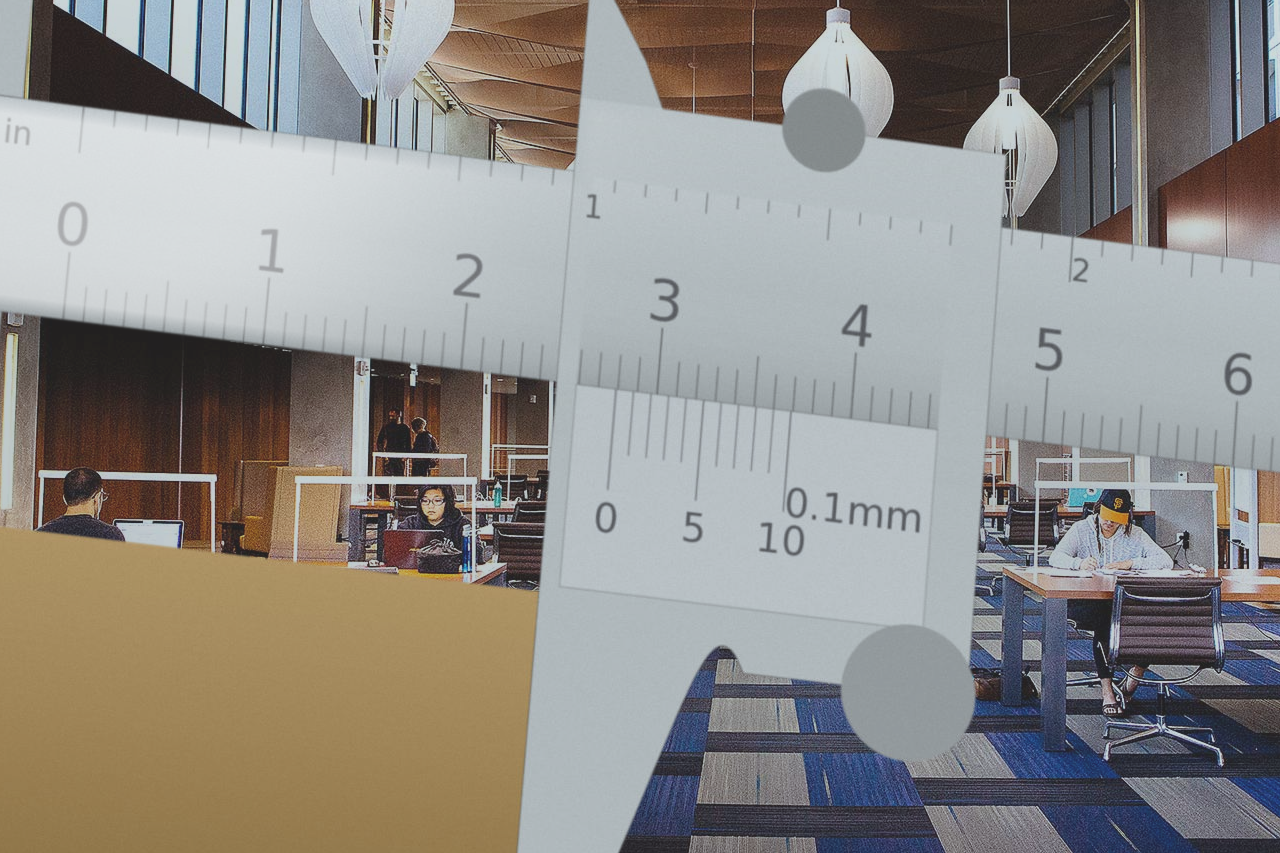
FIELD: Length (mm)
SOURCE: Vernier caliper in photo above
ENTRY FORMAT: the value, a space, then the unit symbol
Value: 27.9 mm
